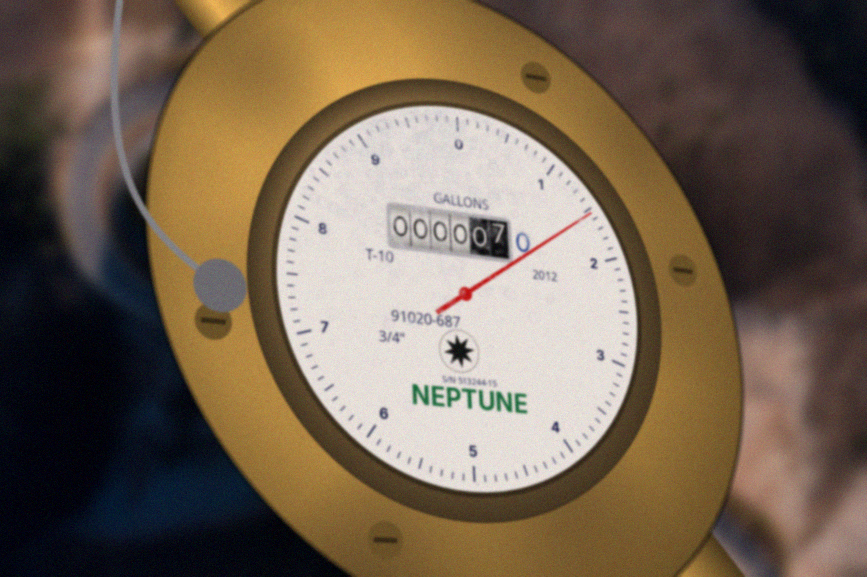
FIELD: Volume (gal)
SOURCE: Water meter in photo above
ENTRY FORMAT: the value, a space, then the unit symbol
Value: 71.5 gal
